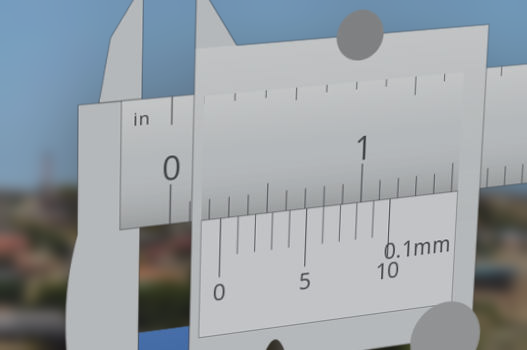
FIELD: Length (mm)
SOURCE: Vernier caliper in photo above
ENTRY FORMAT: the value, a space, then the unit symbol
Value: 2.6 mm
